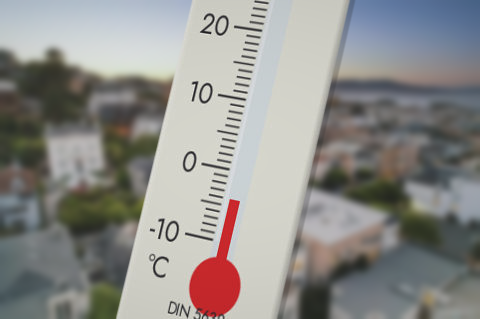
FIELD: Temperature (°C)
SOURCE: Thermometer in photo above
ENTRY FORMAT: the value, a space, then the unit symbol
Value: -4 °C
